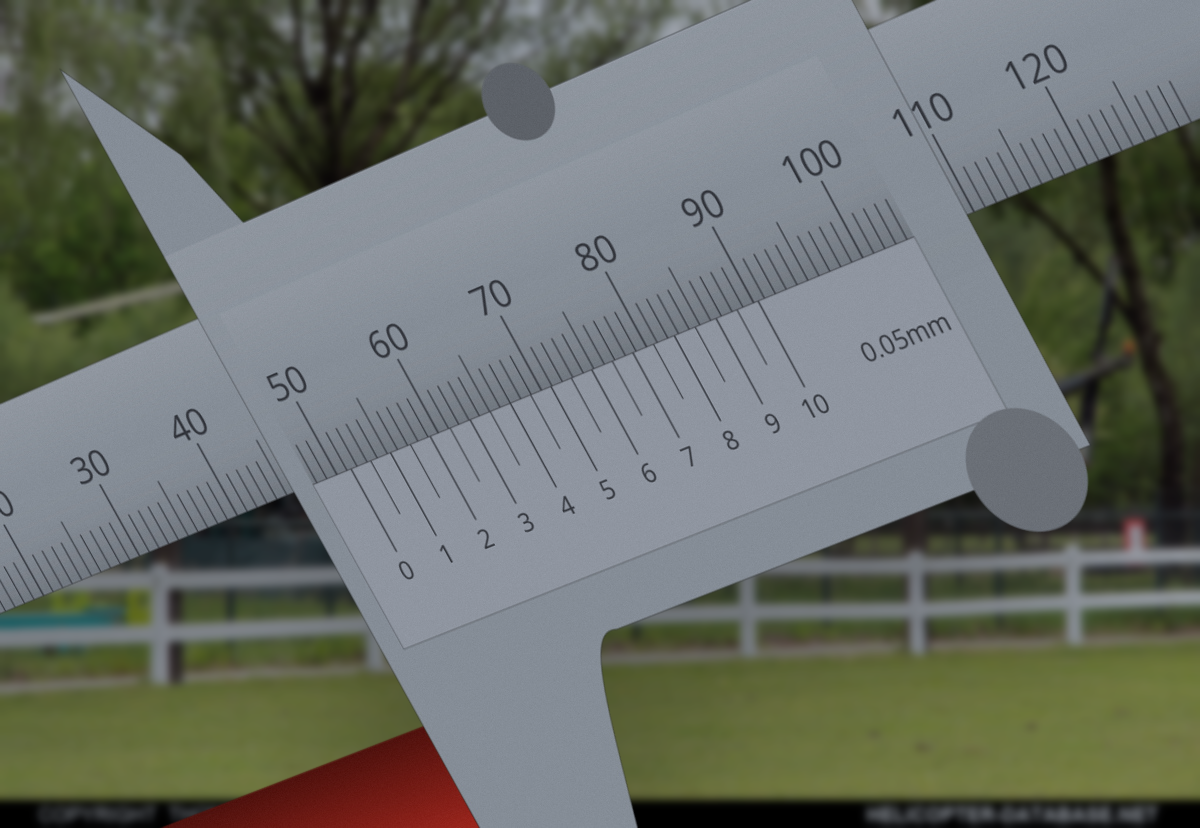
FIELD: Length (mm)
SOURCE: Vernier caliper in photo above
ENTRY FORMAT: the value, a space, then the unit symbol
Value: 51.4 mm
